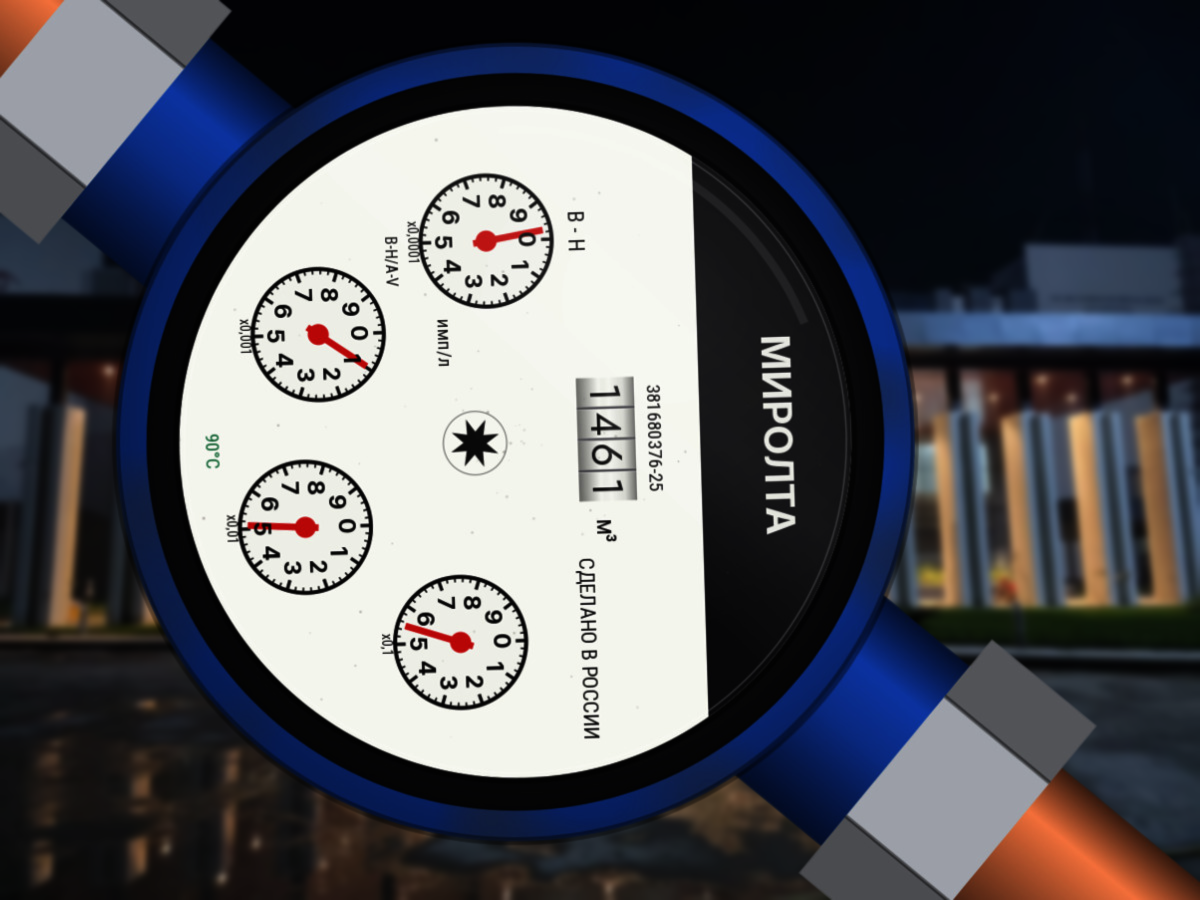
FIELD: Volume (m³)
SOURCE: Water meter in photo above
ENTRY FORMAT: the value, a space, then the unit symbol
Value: 1461.5509 m³
